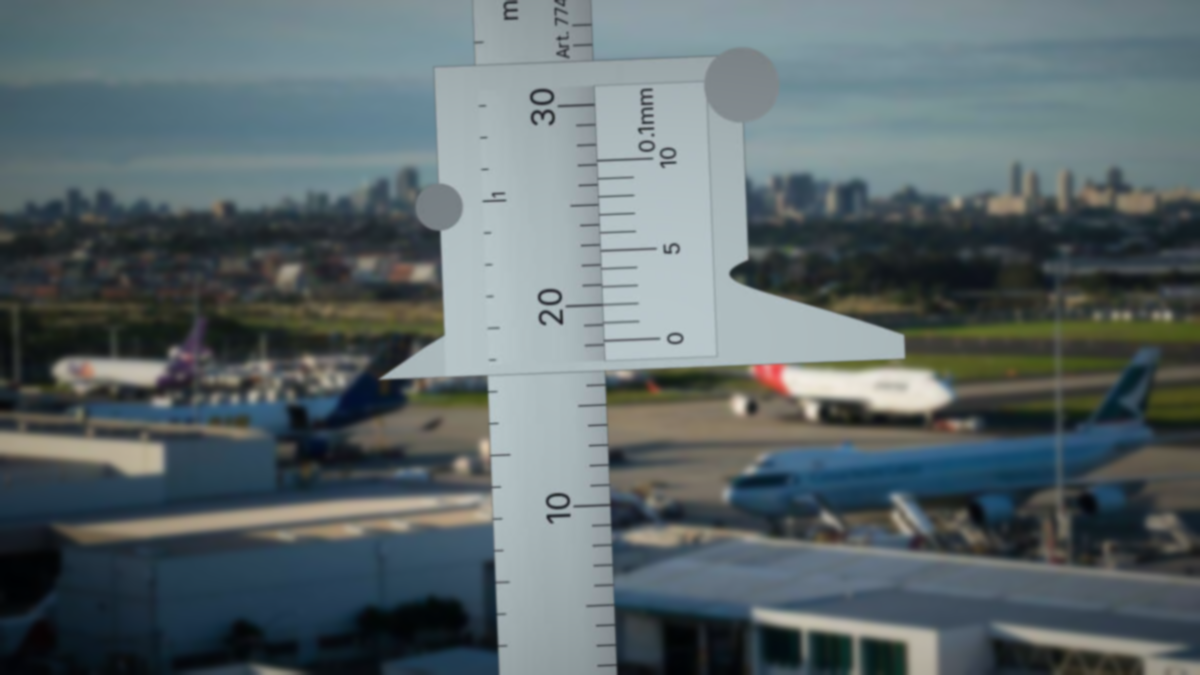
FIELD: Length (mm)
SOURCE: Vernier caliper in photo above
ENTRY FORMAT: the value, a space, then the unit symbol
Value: 18.2 mm
